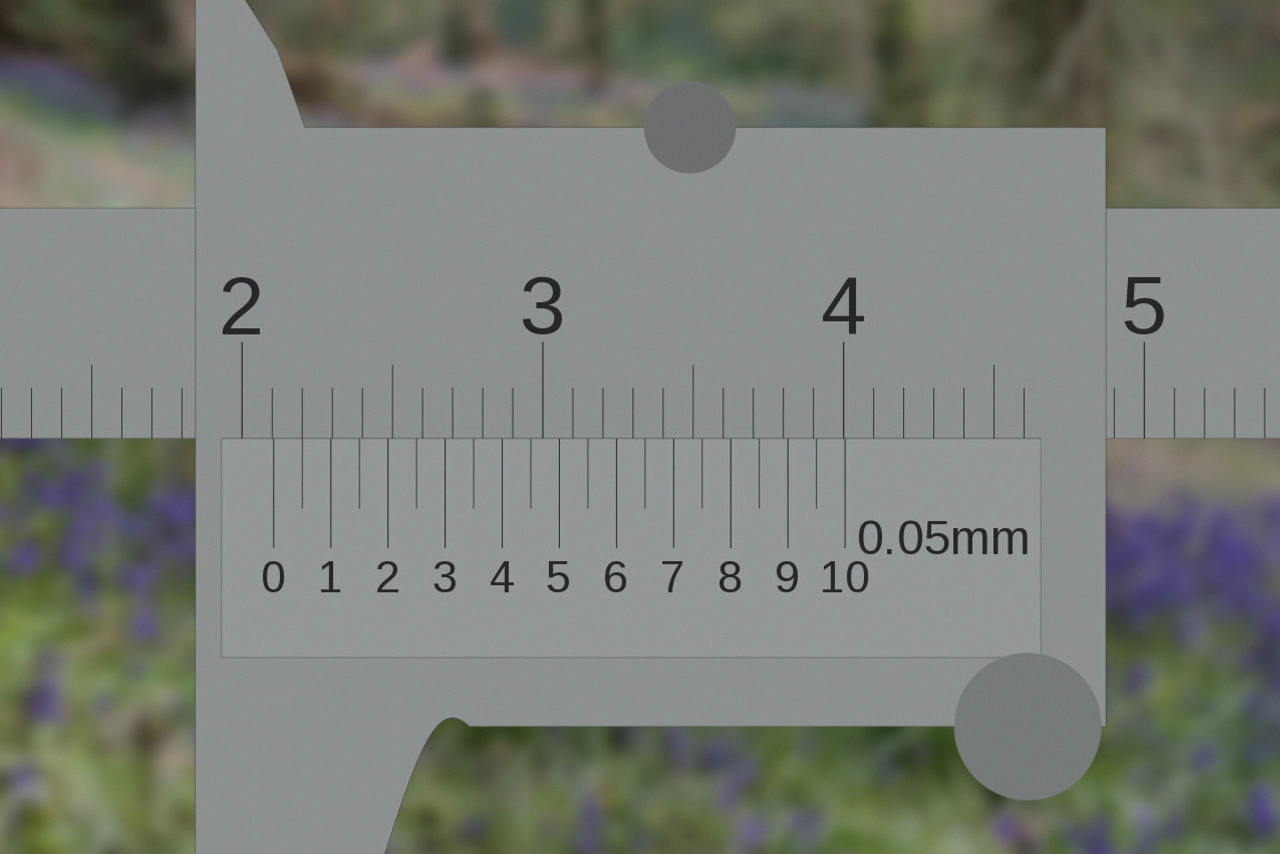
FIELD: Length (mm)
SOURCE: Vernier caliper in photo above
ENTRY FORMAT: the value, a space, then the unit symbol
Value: 21.05 mm
